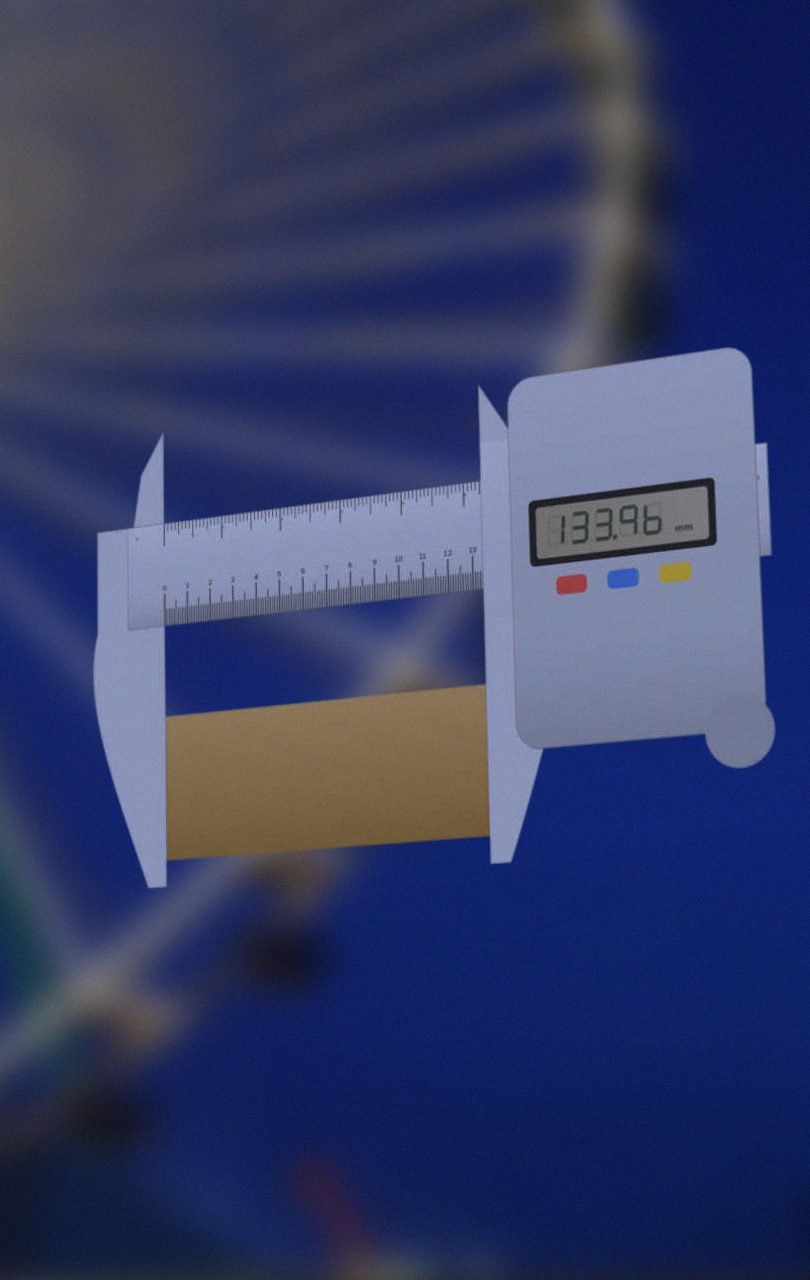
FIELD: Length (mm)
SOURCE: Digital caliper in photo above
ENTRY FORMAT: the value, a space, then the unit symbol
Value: 133.96 mm
